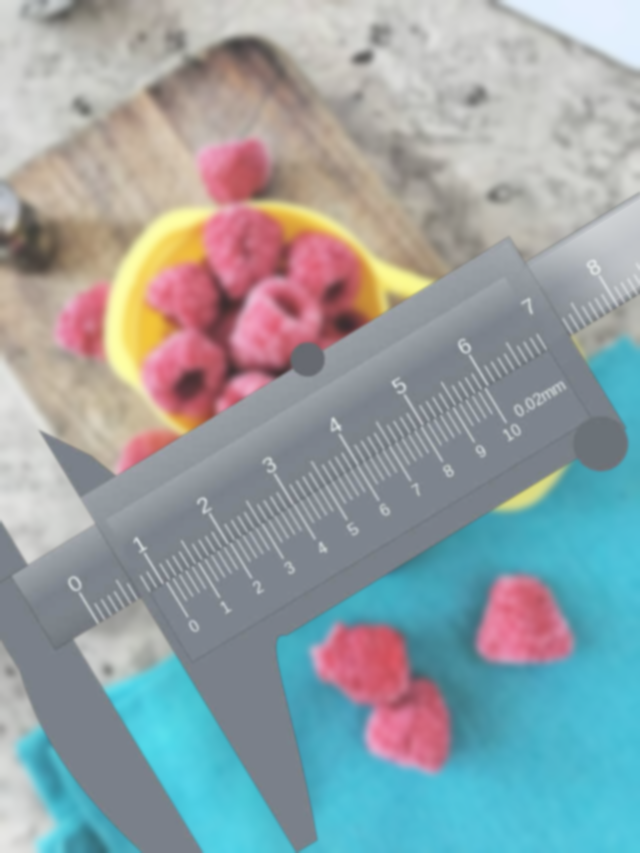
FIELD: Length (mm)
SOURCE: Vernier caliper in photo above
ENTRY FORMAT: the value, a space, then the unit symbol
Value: 10.5 mm
